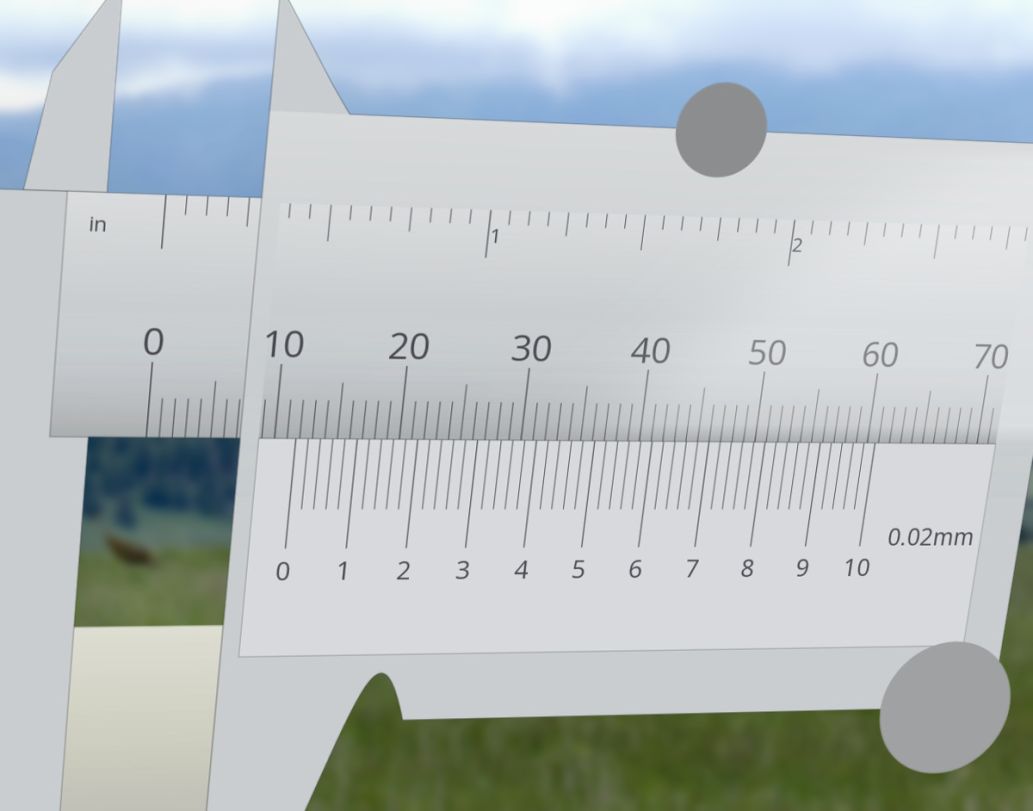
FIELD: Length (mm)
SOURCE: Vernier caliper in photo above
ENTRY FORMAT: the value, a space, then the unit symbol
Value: 11.7 mm
